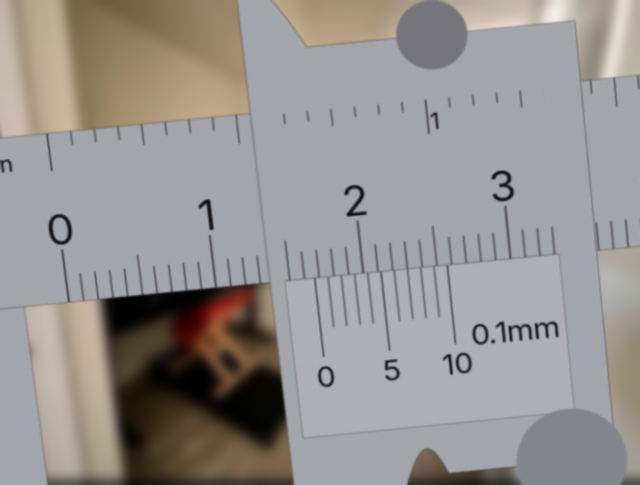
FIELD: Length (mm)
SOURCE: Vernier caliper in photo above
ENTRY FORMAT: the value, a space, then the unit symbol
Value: 16.7 mm
